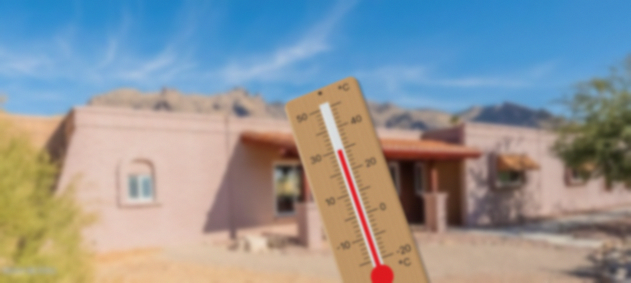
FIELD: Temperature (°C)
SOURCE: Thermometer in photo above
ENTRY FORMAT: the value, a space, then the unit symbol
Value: 30 °C
